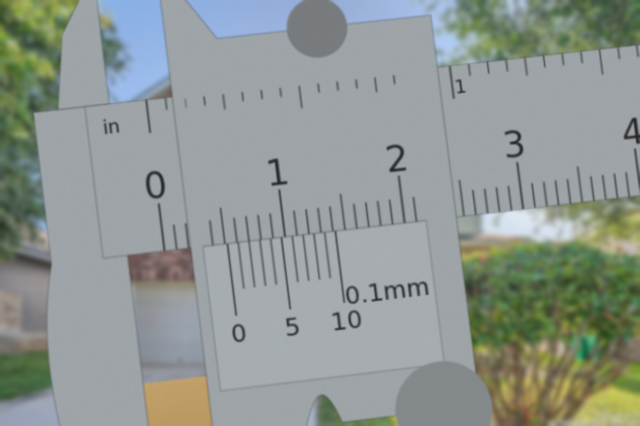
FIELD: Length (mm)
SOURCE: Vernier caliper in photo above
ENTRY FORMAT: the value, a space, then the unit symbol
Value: 5.2 mm
